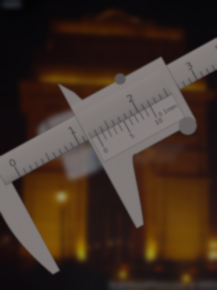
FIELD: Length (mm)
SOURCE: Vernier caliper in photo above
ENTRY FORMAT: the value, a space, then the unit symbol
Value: 13.0 mm
